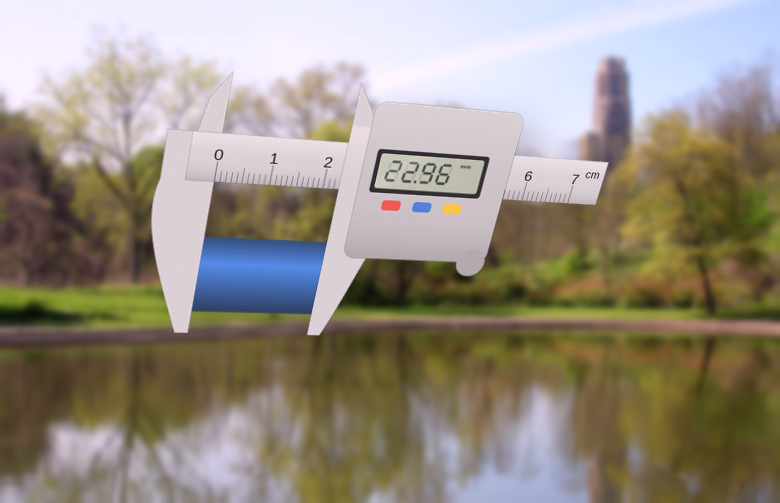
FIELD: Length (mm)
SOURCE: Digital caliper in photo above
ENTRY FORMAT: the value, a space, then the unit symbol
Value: 22.96 mm
